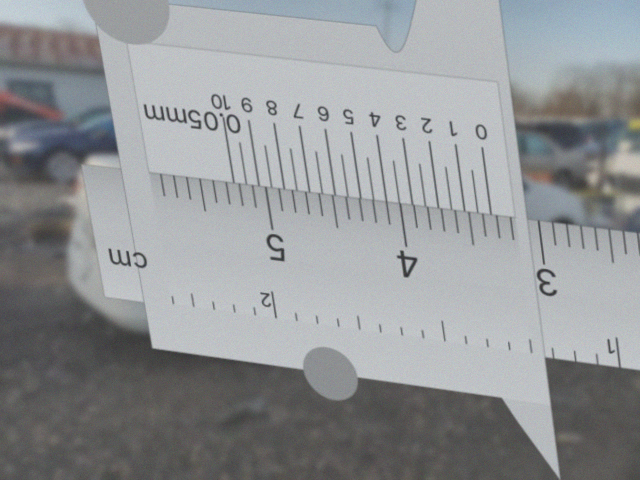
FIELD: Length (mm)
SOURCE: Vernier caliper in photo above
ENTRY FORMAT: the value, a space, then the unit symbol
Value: 33.4 mm
